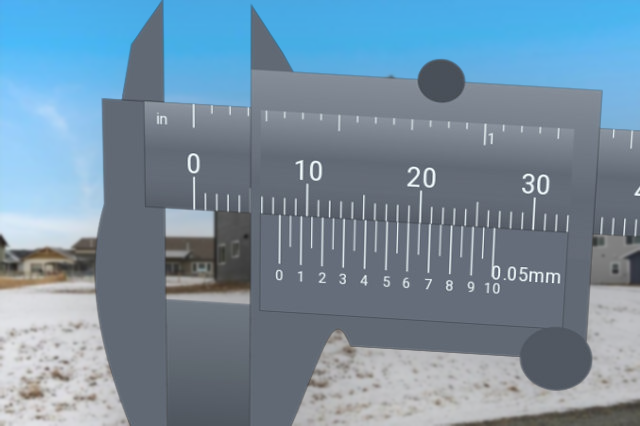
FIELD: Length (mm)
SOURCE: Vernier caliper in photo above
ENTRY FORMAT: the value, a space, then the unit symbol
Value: 7.6 mm
